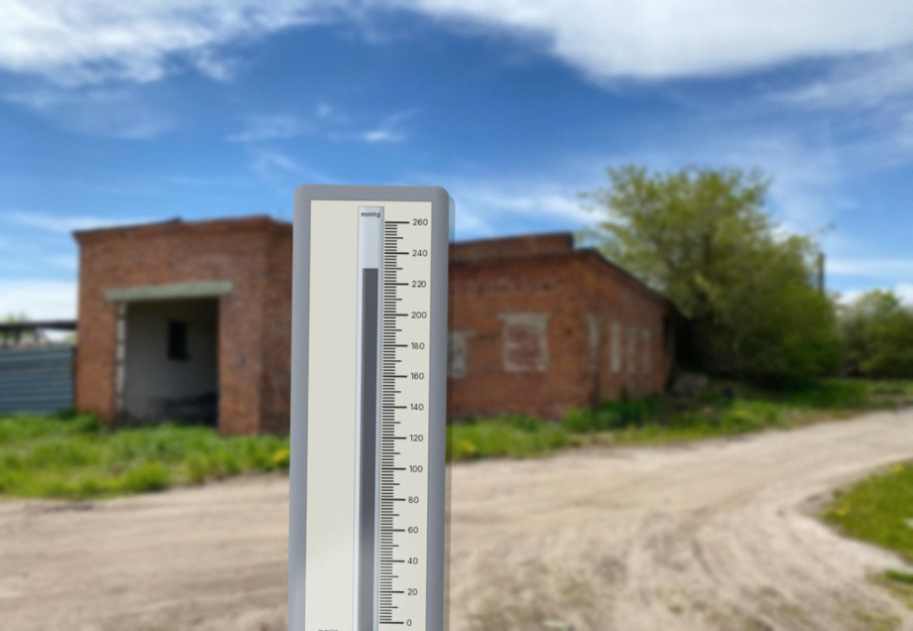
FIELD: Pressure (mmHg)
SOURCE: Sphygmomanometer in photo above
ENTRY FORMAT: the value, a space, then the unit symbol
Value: 230 mmHg
